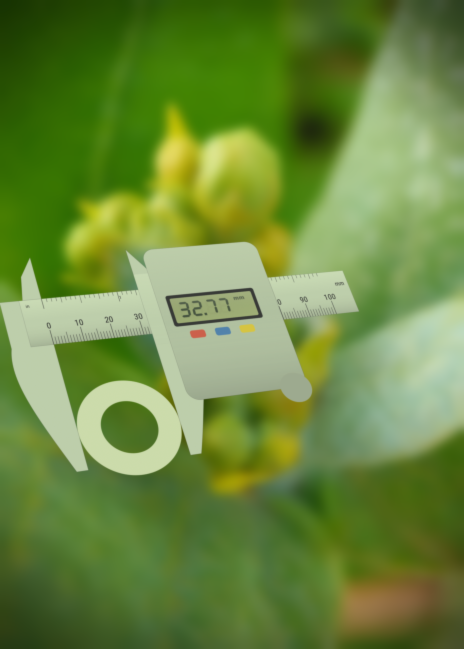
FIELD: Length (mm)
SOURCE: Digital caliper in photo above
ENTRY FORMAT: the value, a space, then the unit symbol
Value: 32.77 mm
